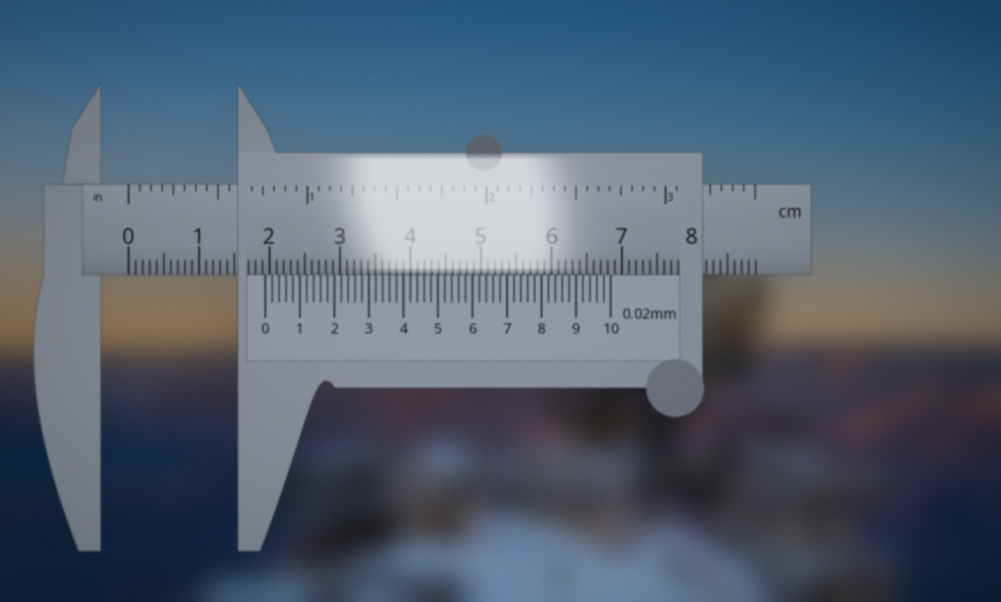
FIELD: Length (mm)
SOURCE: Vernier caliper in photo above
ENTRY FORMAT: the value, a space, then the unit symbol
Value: 19.4 mm
